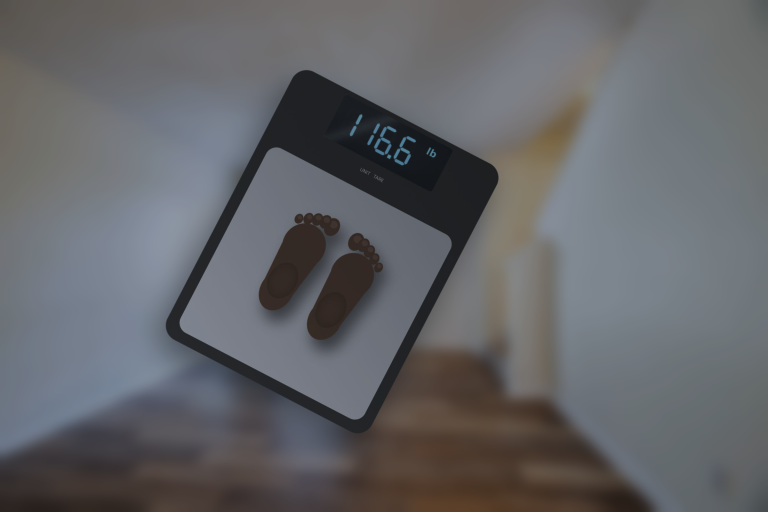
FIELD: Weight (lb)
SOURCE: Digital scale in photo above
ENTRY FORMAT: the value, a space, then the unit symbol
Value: 116.6 lb
